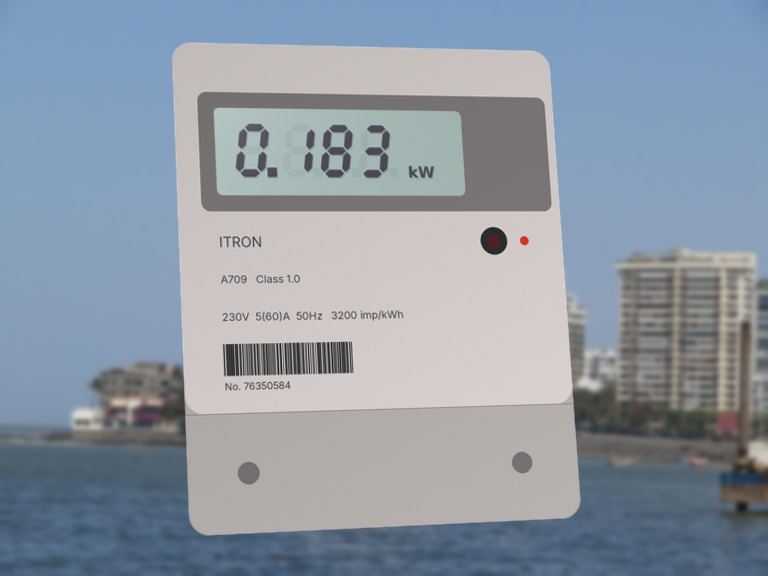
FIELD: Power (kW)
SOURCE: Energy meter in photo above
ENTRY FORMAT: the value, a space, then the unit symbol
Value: 0.183 kW
